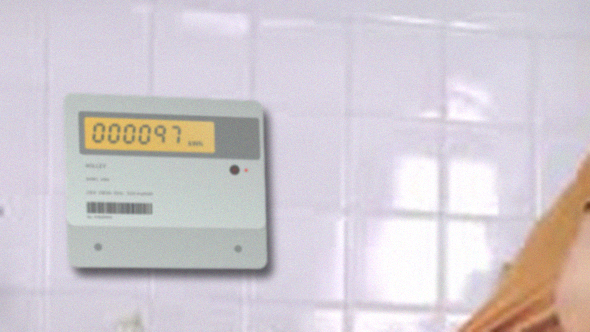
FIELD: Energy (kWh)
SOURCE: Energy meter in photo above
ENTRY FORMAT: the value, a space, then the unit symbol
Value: 97 kWh
